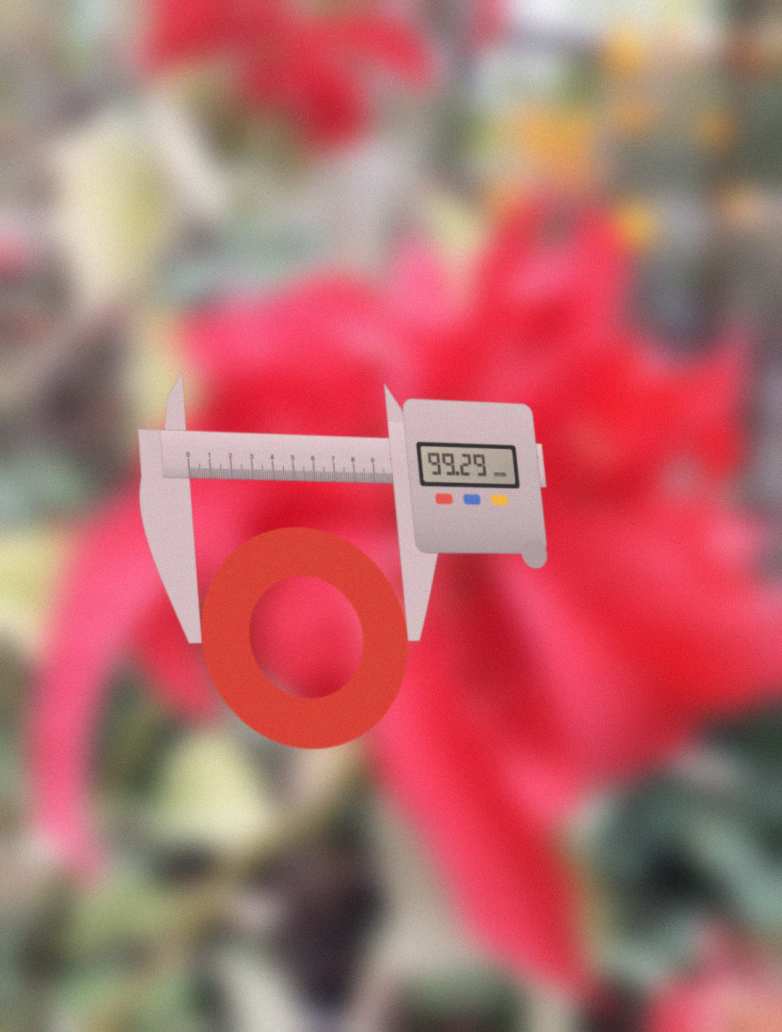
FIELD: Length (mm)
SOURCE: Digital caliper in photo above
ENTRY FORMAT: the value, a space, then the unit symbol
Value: 99.29 mm
